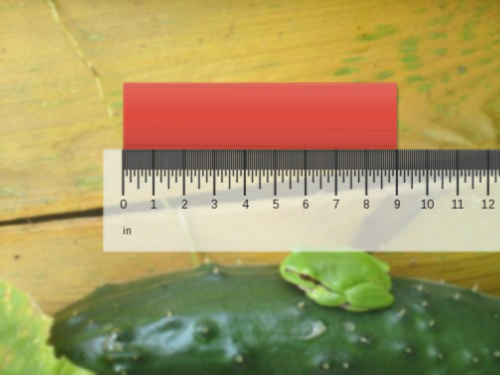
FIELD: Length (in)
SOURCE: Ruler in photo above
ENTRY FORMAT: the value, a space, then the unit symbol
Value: 9 in
